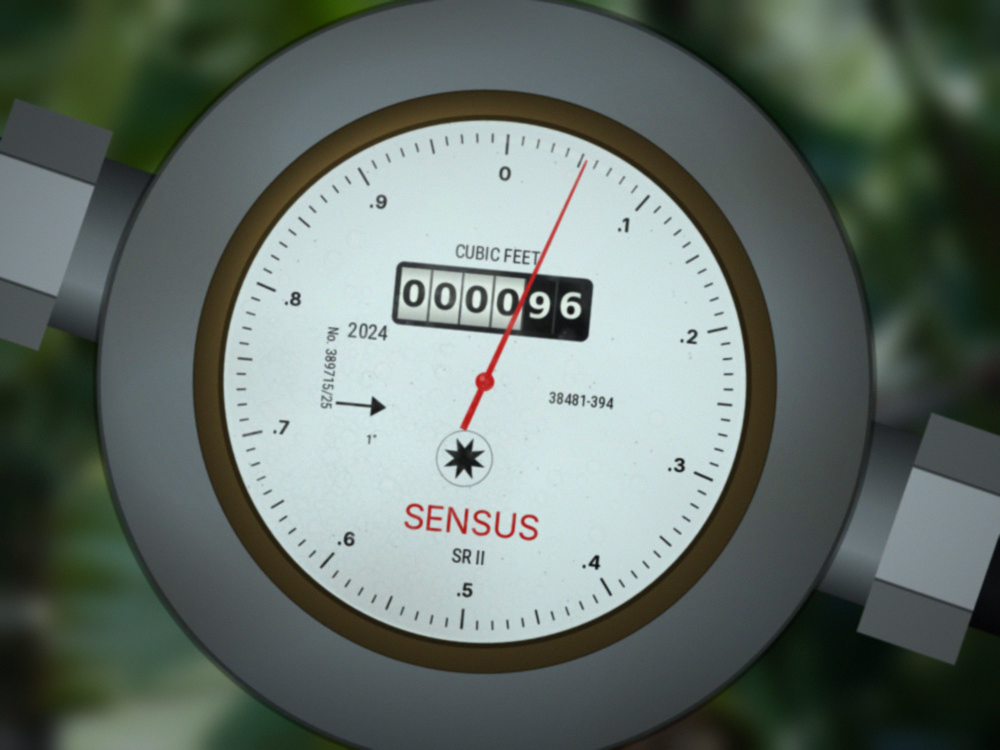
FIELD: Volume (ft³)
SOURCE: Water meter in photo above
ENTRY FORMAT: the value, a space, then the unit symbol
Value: 96.05 ft³
